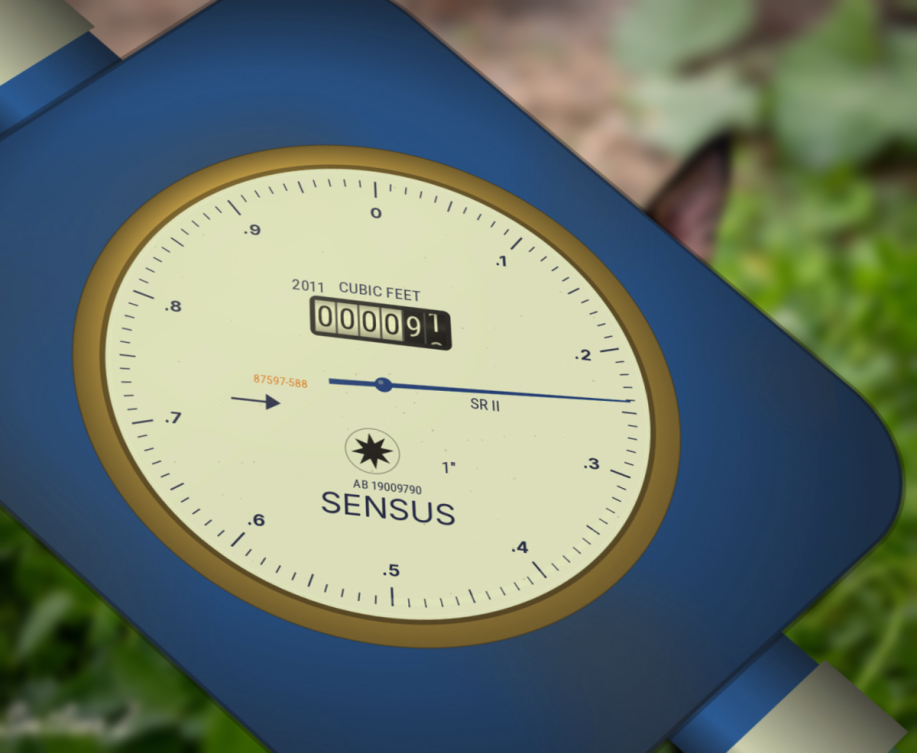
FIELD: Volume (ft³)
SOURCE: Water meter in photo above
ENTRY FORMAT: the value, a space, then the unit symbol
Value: 91.24 ft³
